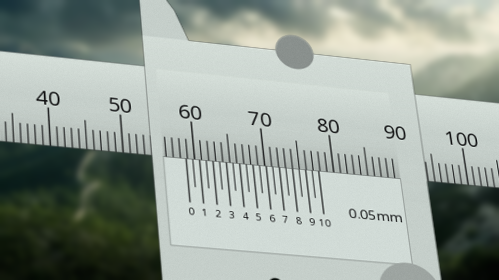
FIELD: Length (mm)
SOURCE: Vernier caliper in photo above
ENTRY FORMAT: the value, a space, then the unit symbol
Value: 58.8 mm
